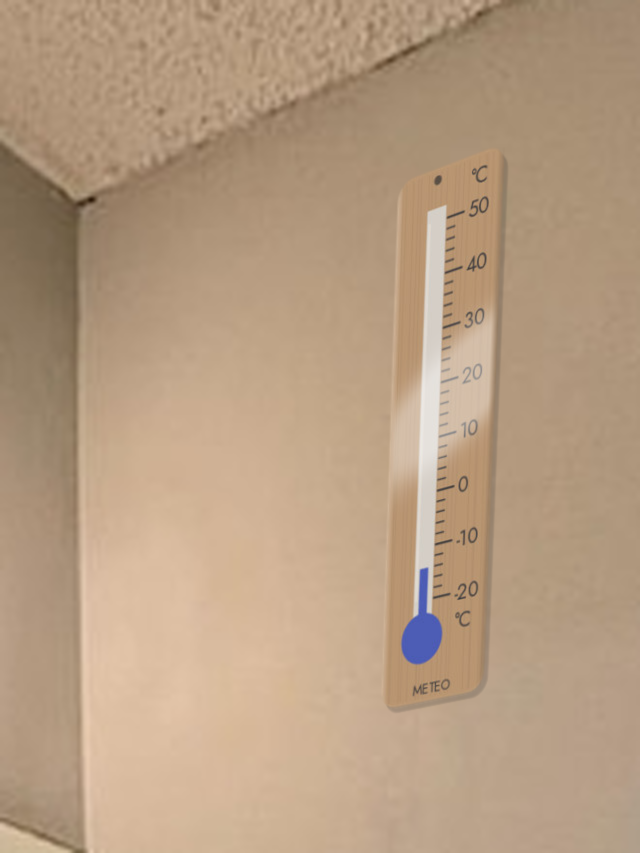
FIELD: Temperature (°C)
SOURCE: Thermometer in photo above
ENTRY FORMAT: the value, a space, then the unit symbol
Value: -14 °C
